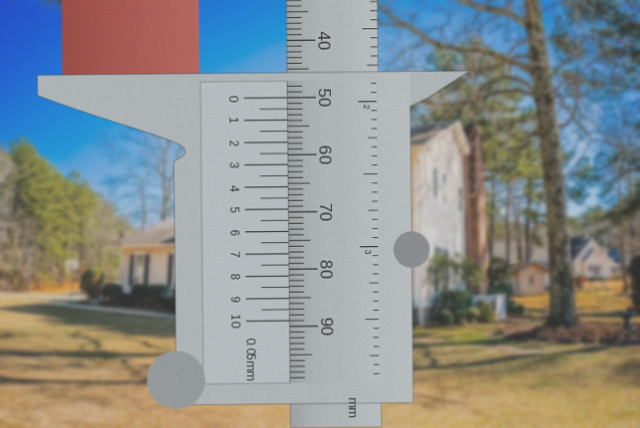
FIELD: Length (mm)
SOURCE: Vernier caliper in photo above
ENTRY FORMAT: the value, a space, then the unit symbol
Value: 50.0 mm
